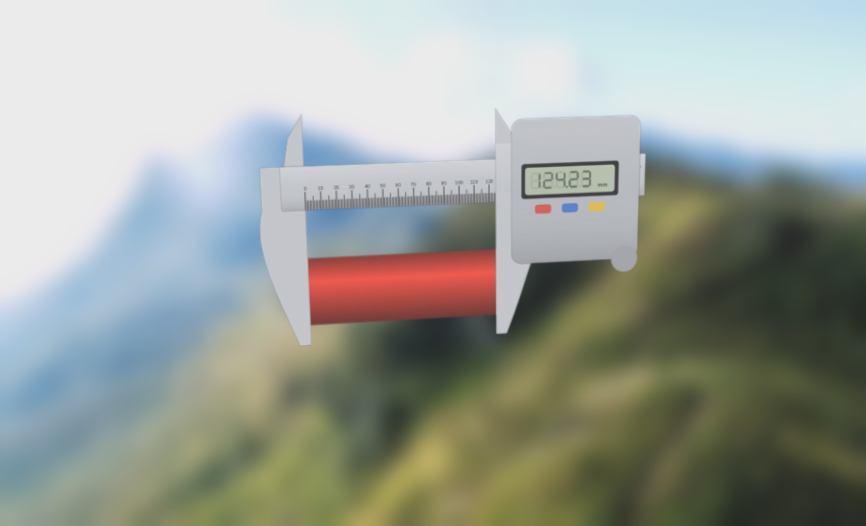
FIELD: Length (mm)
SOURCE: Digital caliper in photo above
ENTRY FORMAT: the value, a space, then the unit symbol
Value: 124.23 mm
